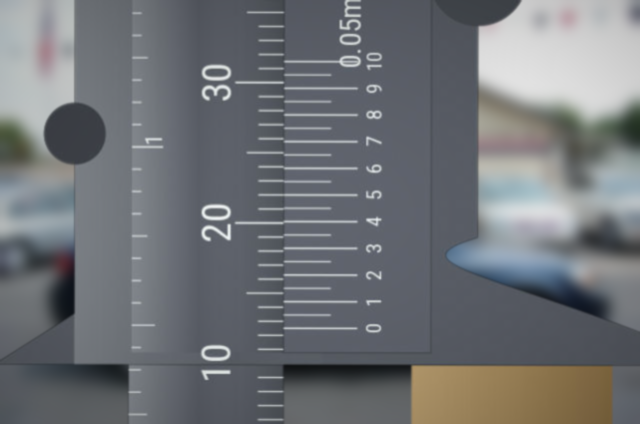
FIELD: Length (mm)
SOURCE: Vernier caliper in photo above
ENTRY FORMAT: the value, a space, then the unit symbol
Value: 12.5 mm
